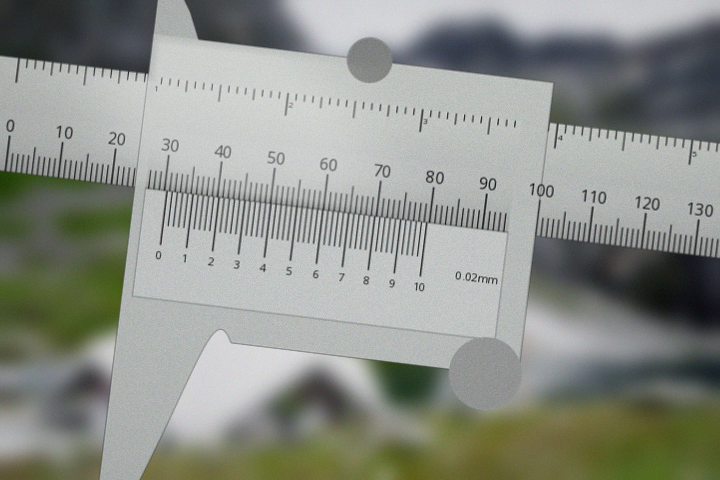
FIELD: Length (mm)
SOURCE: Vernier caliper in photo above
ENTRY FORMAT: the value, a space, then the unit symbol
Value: 30.5 mm
